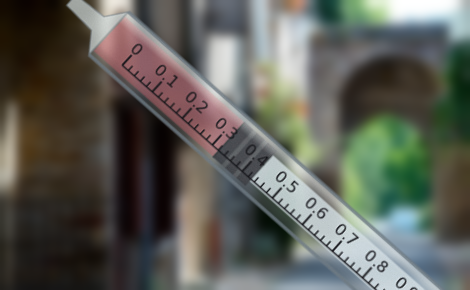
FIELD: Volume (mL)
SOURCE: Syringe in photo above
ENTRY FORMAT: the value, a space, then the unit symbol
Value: 0.32 mL
